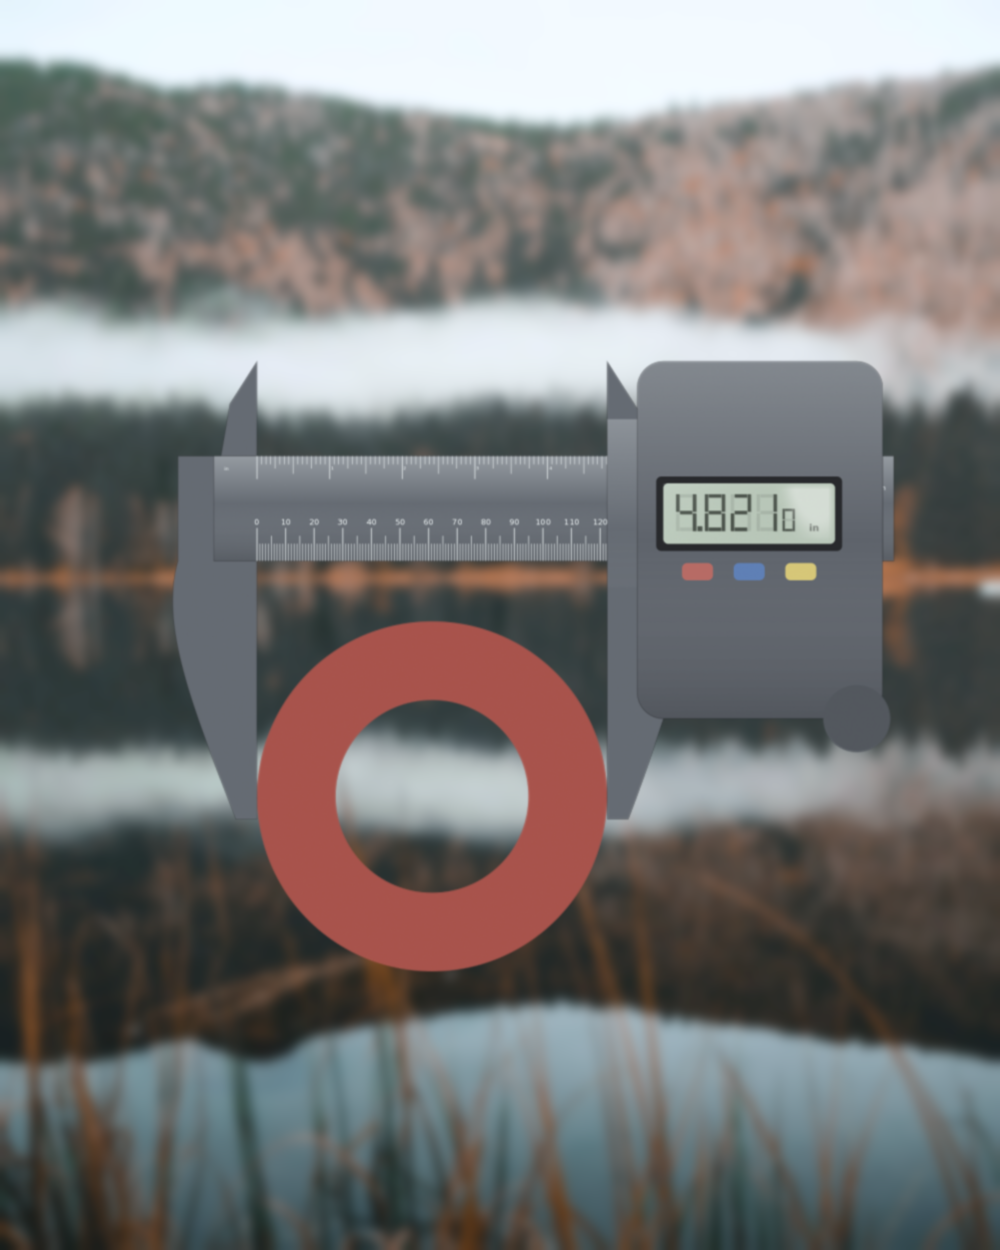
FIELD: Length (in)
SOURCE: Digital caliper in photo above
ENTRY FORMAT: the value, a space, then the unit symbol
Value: 4.8210 in
